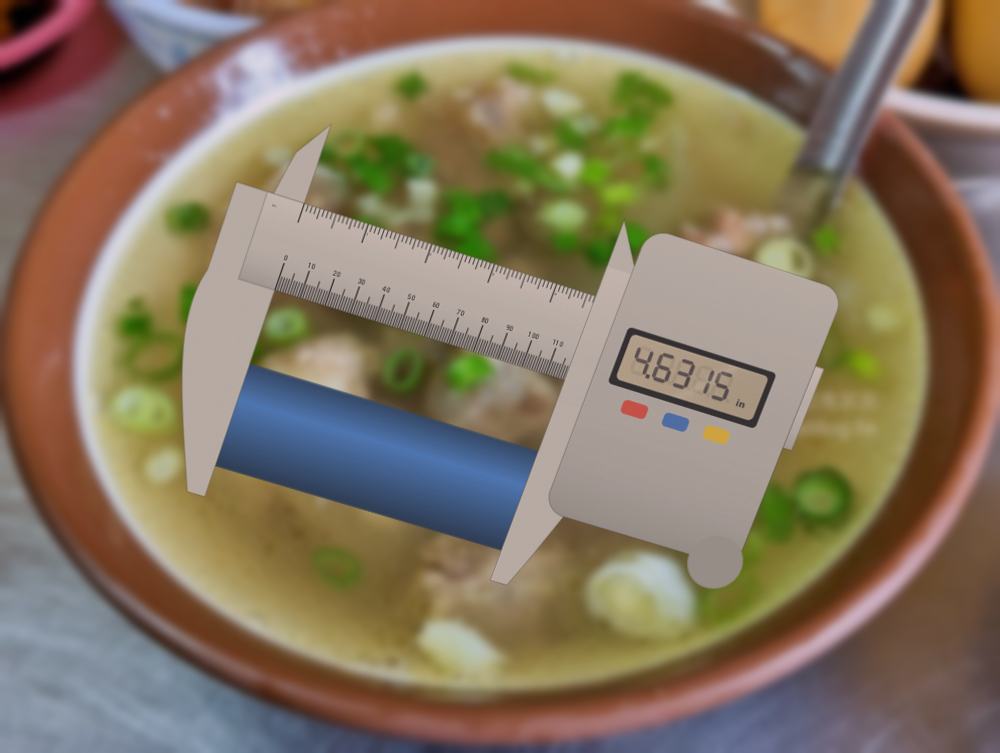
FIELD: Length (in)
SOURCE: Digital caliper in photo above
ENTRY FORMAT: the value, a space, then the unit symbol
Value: 4.6315 in
